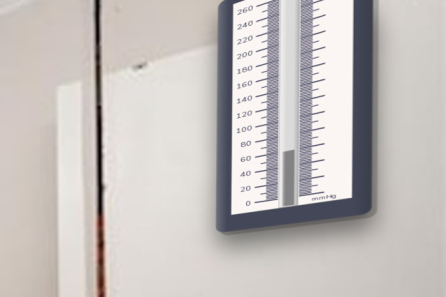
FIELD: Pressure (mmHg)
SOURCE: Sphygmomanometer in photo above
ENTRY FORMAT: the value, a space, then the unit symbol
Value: 60 mmHg
